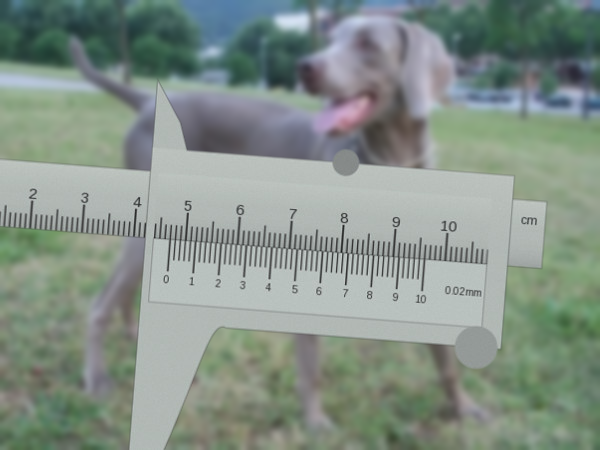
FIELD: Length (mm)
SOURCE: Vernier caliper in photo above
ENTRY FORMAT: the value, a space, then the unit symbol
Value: 47.0 mm
